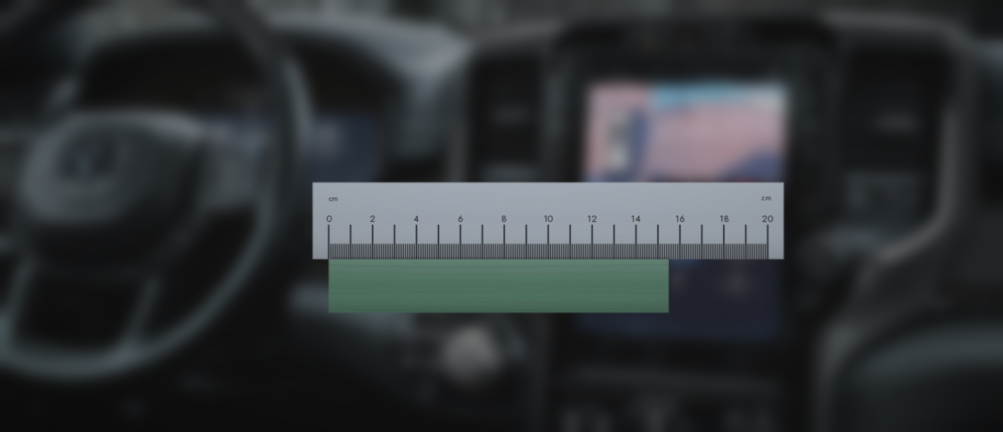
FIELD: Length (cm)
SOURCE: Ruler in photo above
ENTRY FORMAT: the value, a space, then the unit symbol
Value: 15.5 cm
